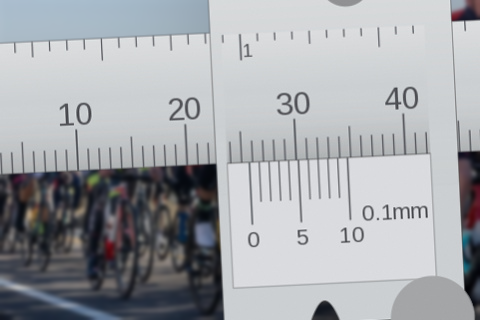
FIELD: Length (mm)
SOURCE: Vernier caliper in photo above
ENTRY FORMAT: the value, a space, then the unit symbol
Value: 25.7 mm
